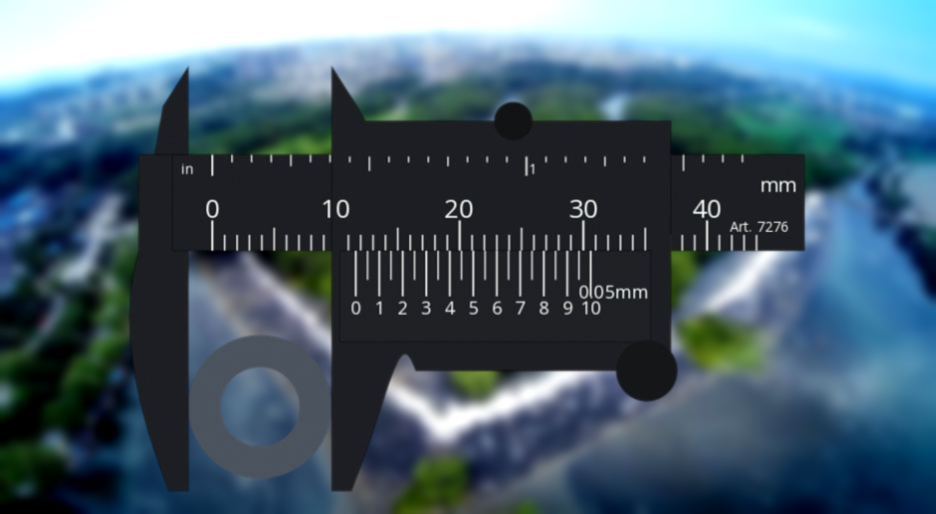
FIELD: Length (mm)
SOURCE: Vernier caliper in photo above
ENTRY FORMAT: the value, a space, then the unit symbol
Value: 11.6 mm
